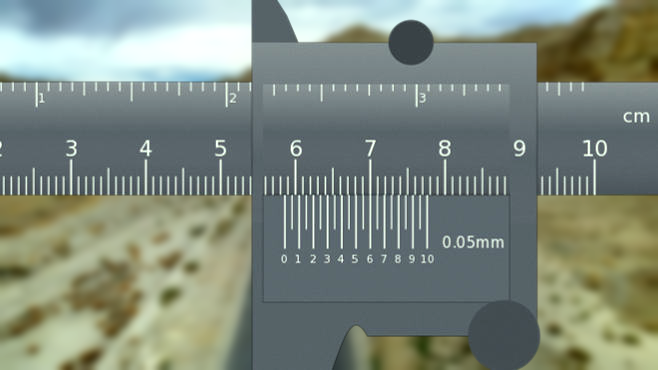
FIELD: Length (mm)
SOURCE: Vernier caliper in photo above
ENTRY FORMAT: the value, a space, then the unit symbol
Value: 58.6 mm
